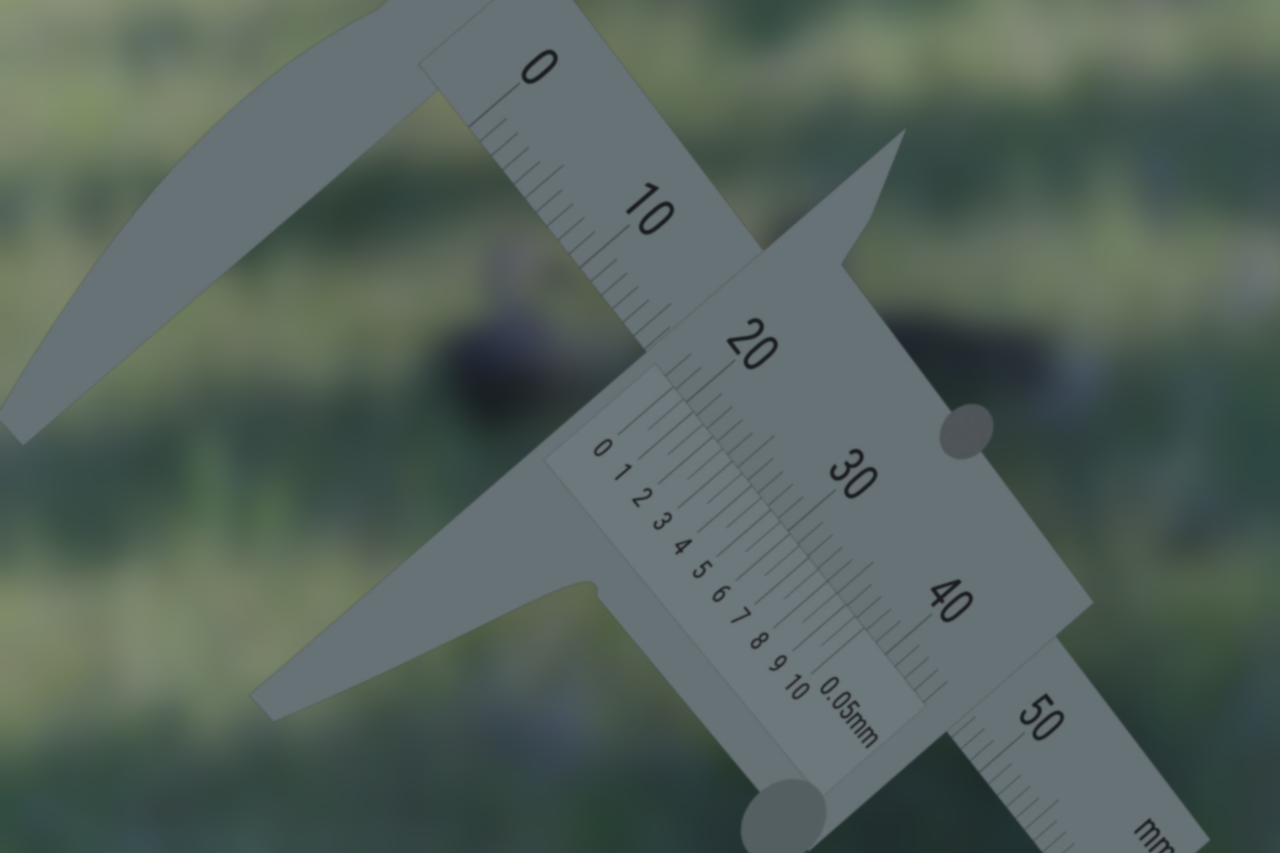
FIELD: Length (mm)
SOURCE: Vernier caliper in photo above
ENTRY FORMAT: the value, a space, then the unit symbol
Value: 18.8 mm
